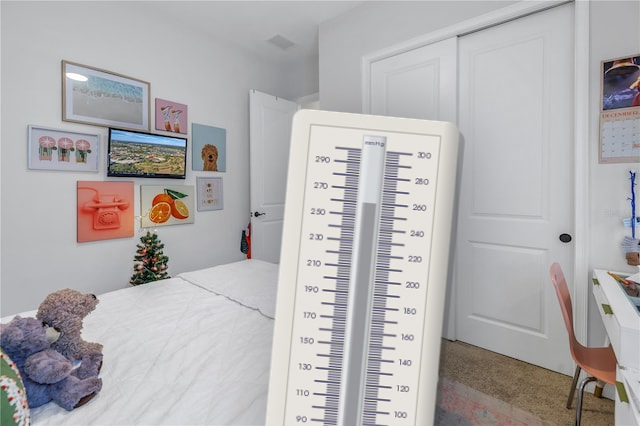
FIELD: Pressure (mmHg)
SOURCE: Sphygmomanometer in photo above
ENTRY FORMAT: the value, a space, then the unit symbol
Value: 260 mmHg
